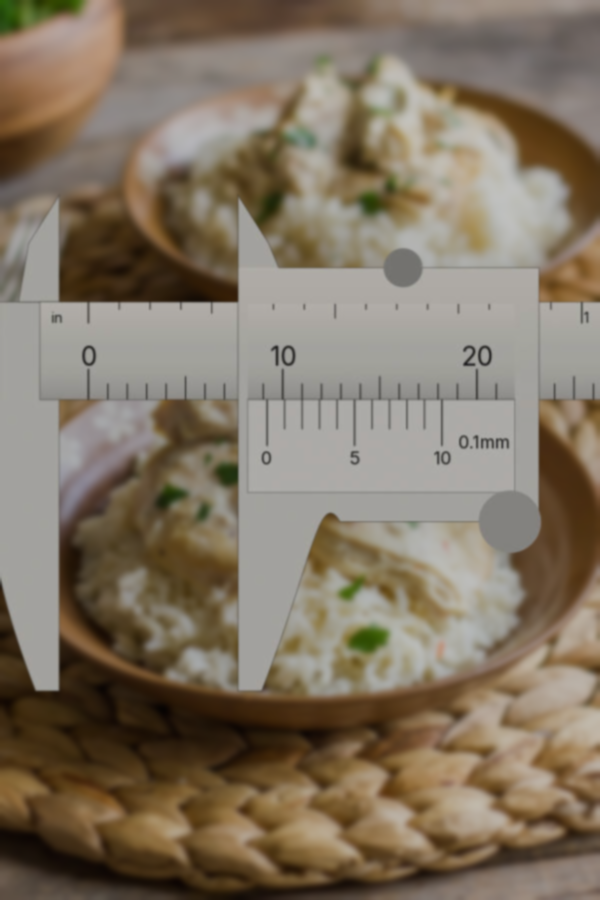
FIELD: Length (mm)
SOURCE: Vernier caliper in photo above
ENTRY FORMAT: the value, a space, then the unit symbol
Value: 9.2 mm
